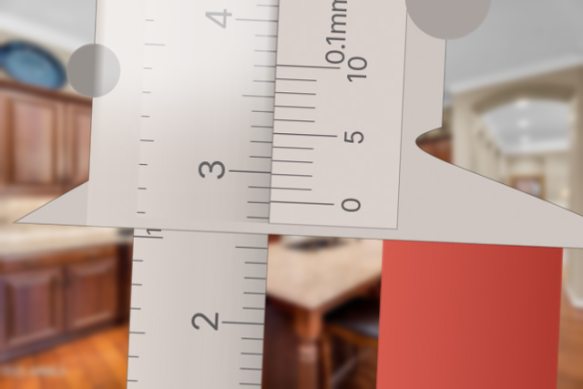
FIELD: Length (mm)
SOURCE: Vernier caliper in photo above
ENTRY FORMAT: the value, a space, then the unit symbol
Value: 28.1 mm
